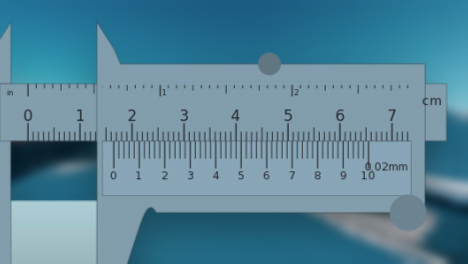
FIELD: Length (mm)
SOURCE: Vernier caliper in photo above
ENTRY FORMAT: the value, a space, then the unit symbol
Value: 16.5 mm
